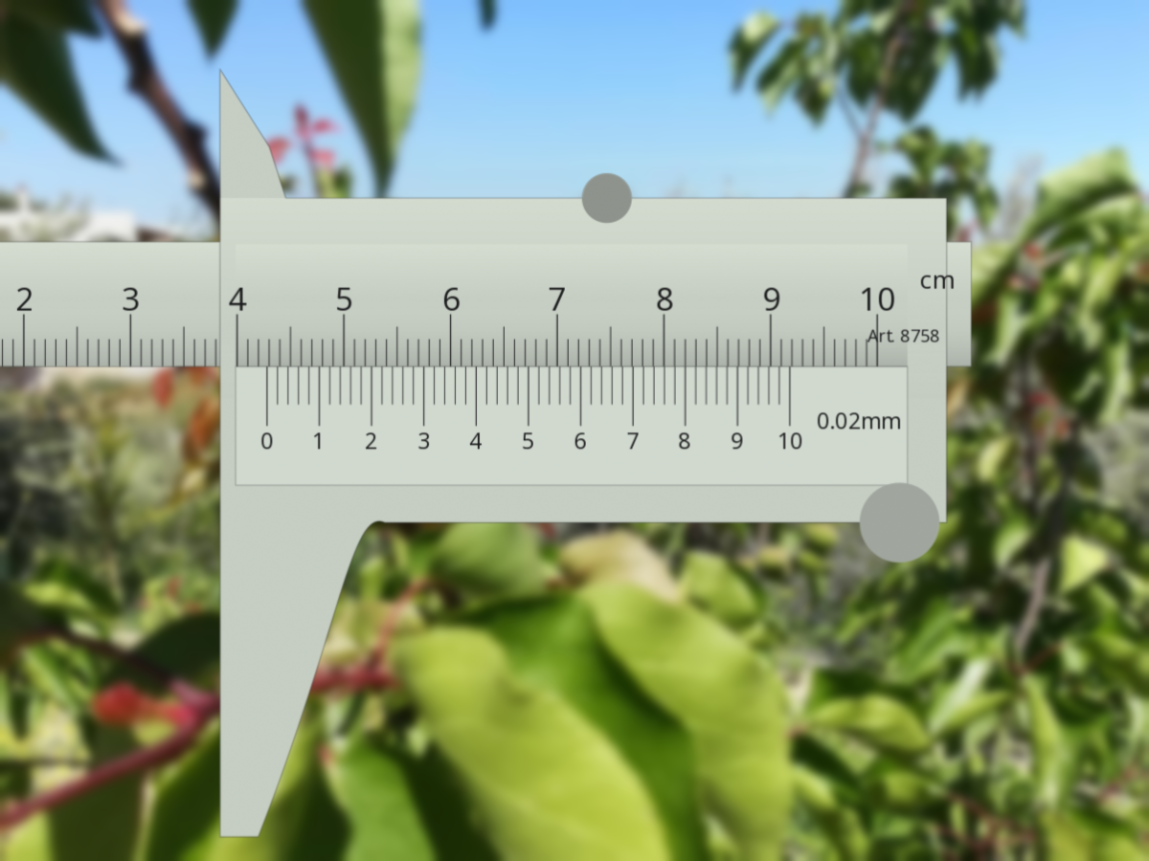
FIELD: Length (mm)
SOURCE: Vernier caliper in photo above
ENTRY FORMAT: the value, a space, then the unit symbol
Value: 42.8 mm
